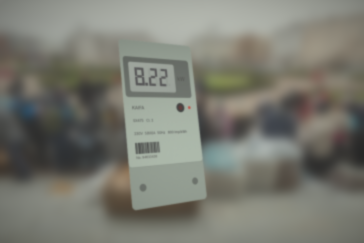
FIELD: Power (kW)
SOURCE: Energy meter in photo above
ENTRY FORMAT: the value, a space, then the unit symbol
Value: 8.22 kW
